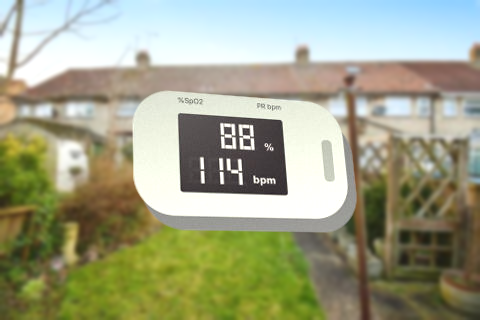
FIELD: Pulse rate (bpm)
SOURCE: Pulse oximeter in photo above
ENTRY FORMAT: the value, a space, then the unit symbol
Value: 114 bpm
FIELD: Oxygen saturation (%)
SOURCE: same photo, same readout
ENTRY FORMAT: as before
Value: 88 %
